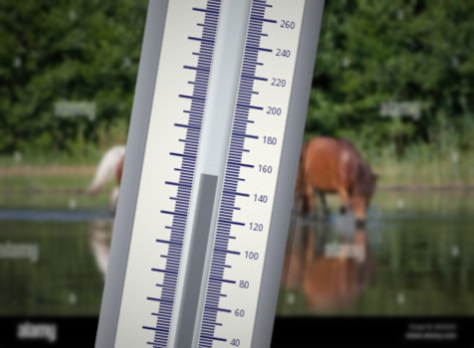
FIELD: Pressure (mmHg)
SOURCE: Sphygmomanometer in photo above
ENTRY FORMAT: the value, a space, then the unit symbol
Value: 150 mmHg
